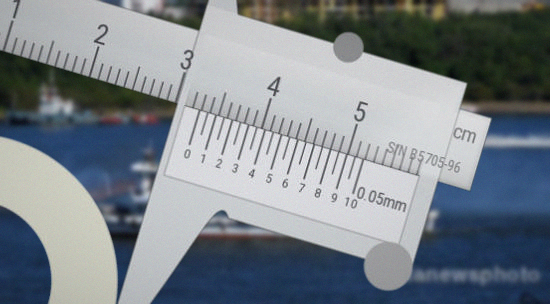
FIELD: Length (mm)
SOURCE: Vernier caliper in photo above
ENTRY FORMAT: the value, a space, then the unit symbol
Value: 32.8 mm
